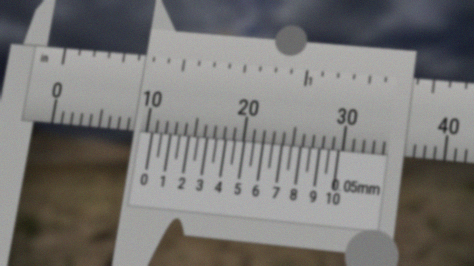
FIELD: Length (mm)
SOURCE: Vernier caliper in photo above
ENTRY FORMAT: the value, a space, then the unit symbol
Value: 10.6 mm
